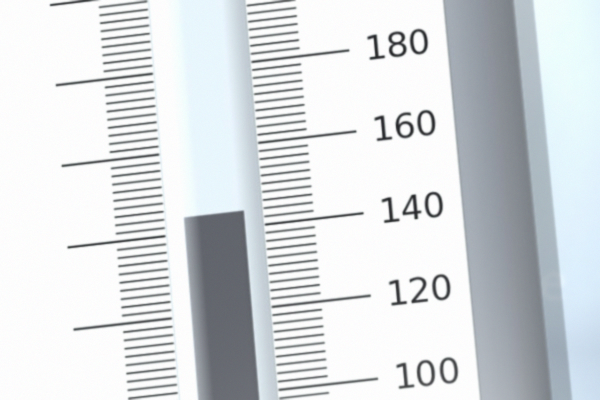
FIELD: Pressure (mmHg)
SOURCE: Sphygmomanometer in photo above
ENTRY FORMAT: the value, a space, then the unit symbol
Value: 144 mmHg
